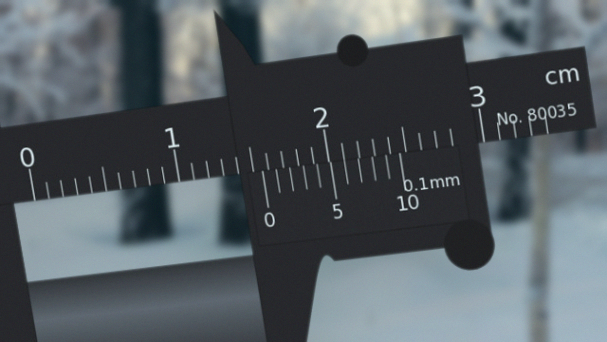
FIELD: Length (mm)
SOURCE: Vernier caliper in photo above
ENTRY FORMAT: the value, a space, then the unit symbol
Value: 15.6 mm
